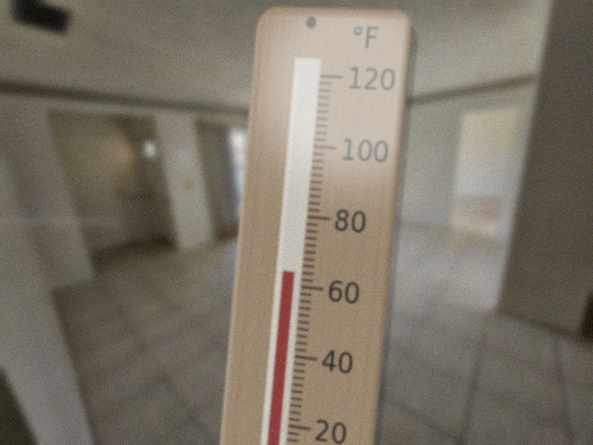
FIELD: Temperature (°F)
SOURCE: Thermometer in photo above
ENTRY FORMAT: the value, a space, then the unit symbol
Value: 64 °F
